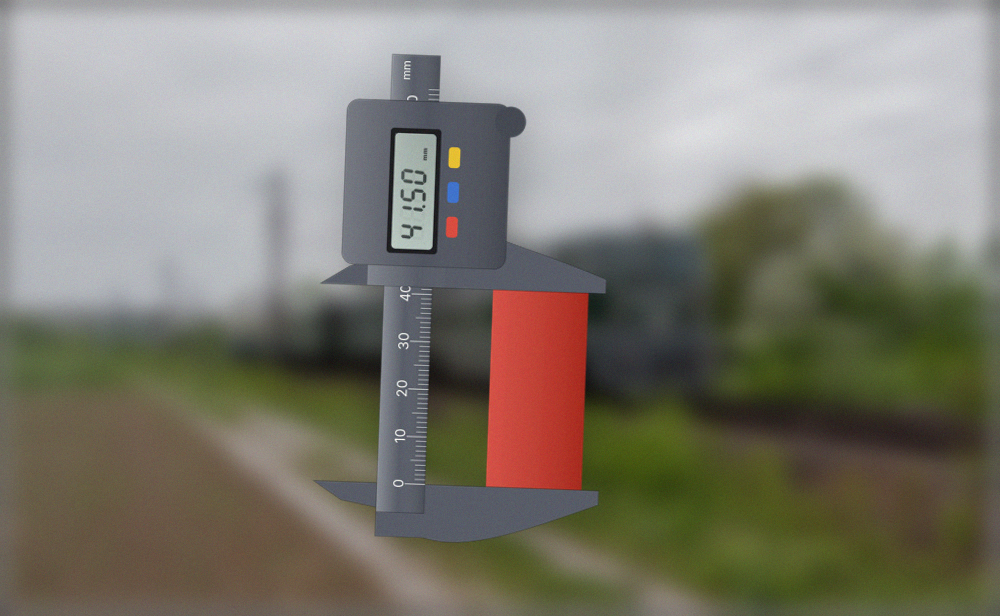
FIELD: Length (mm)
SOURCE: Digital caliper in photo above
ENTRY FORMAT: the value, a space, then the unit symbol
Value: 41.50 mm
